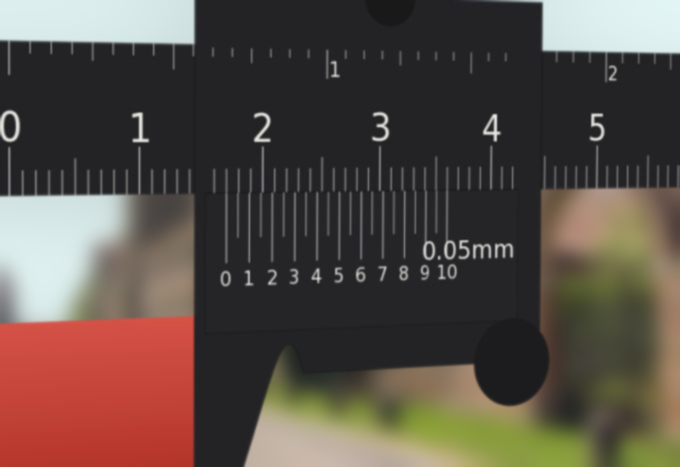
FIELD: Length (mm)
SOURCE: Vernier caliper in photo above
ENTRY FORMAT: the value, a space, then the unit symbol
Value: 17.0 mm
